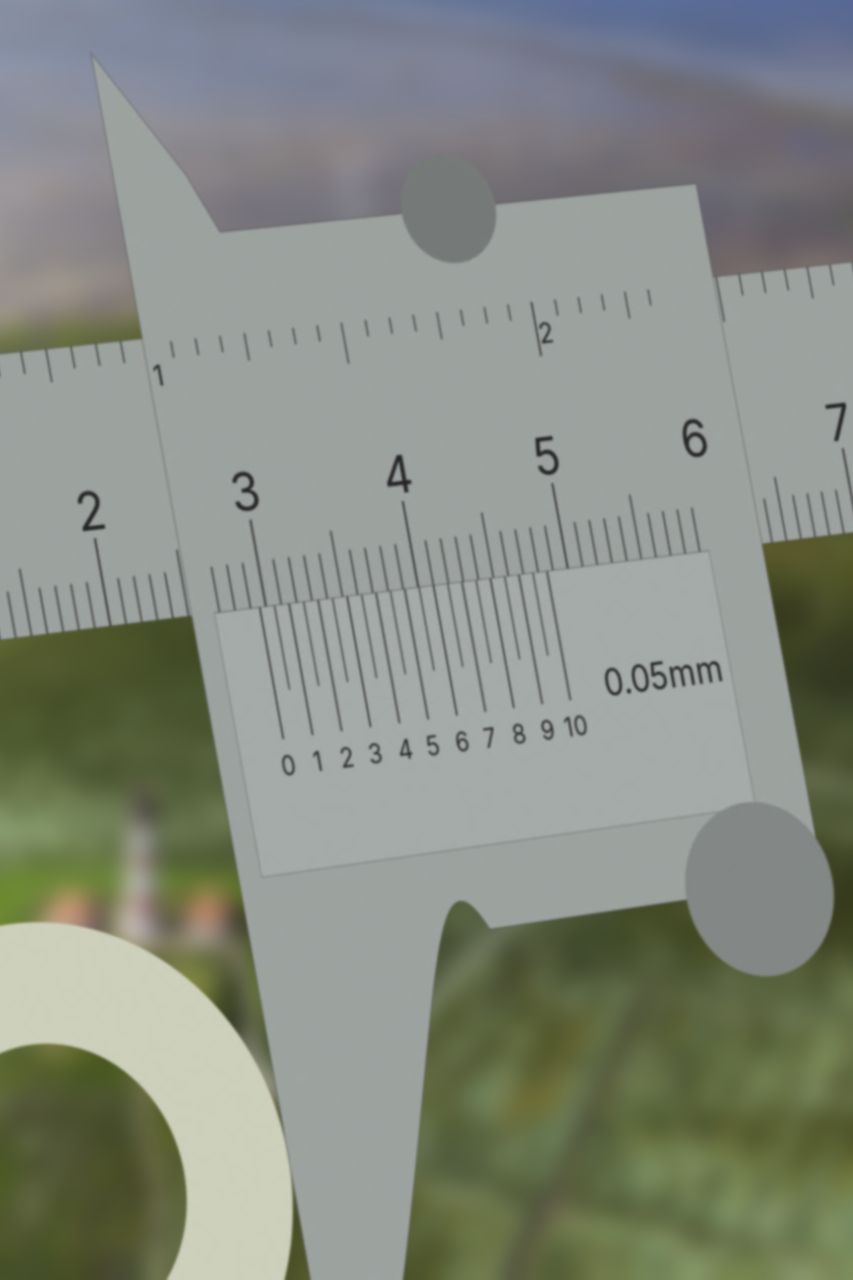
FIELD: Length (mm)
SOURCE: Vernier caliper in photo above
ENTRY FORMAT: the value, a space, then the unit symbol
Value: 29.6 mm
